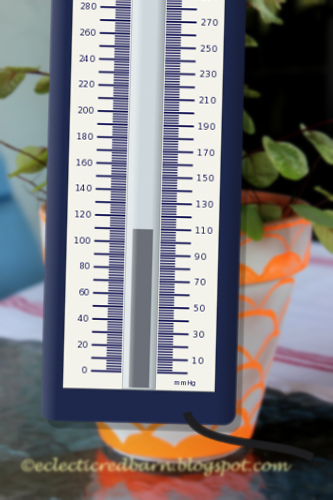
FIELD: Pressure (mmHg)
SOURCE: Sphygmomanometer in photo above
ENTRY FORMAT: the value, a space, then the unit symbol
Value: 110 mmHg
